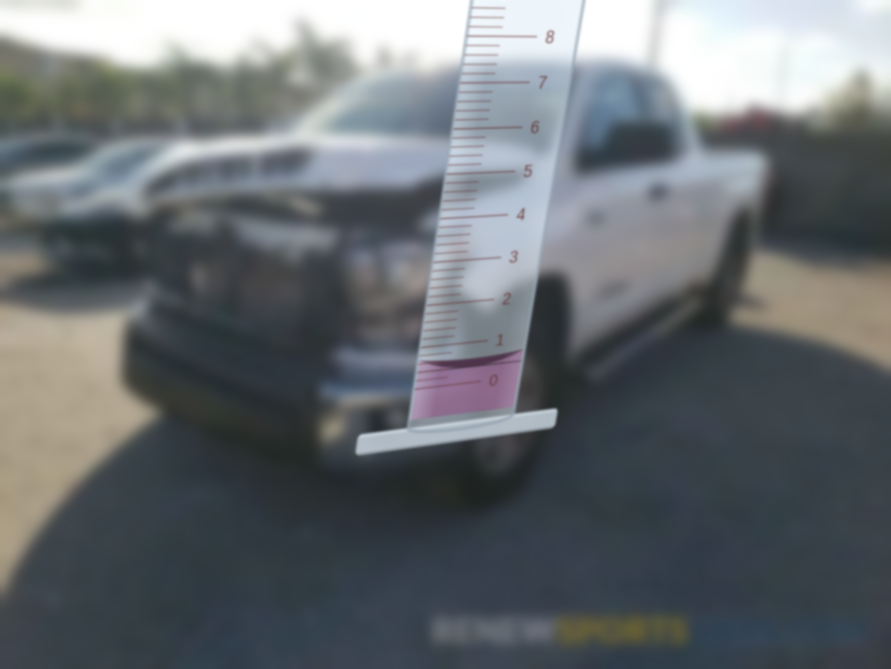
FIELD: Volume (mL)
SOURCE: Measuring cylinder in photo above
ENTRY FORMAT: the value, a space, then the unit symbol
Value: 0.4 mL
